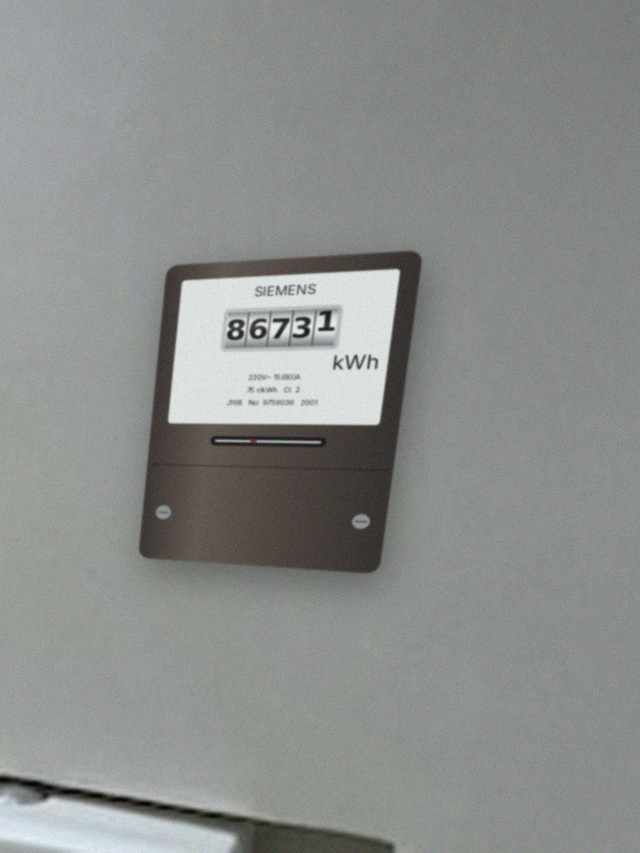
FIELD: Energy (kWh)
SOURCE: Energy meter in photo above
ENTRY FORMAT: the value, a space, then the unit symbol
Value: 86731 kWh
